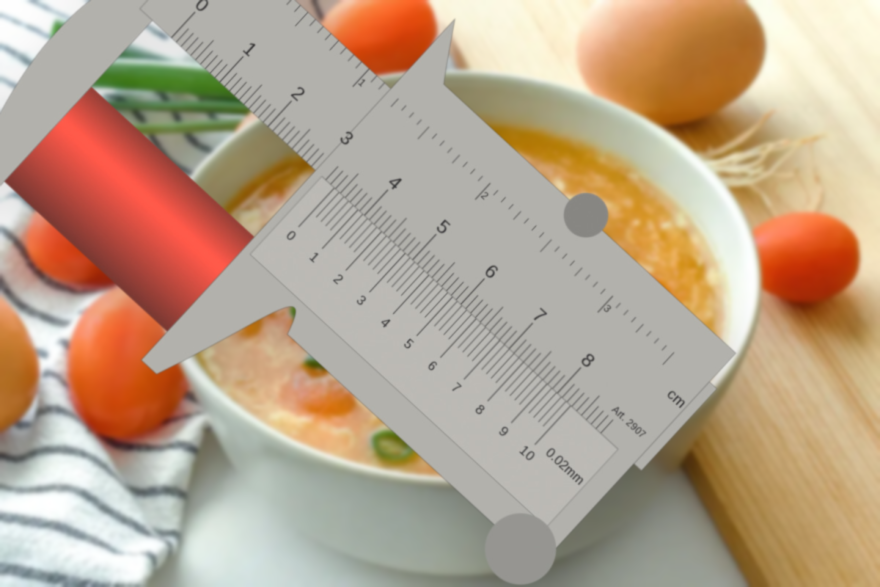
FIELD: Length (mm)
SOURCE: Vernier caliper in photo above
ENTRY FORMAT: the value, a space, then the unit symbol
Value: 33.8 mm
